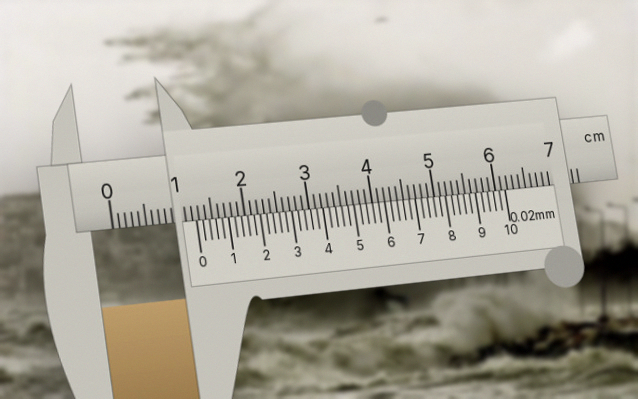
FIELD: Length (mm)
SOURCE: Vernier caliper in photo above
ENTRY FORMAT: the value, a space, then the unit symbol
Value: 12.6 mm
